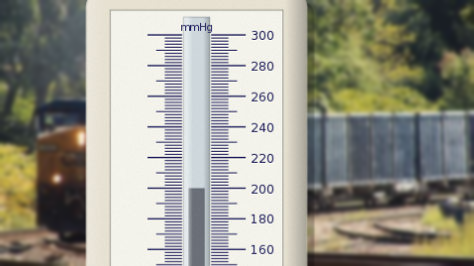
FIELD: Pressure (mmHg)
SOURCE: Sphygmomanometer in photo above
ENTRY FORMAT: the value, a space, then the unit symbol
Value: 200 mmHg
